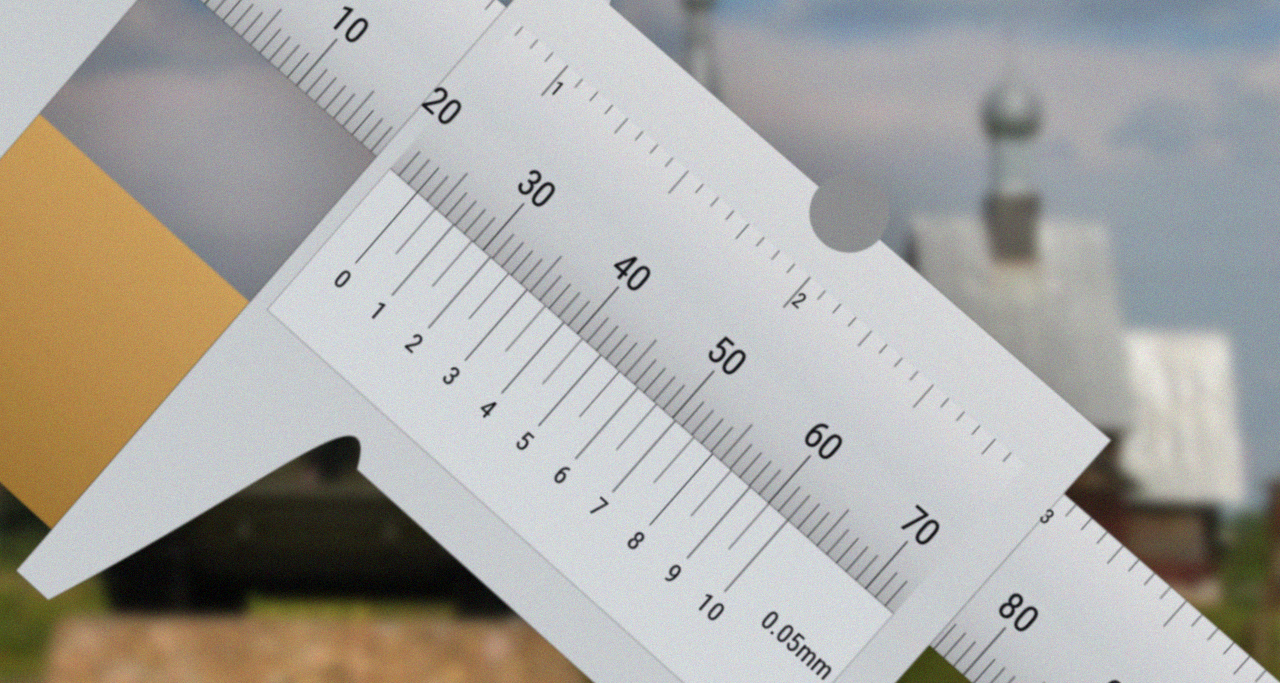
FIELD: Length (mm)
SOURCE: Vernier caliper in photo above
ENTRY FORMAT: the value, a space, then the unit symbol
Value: 23.0 mm
